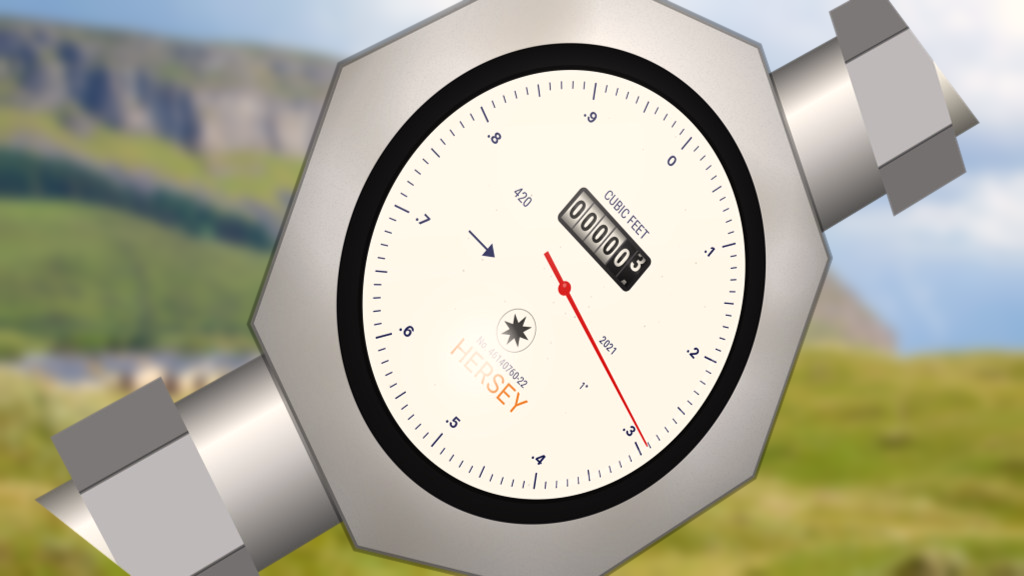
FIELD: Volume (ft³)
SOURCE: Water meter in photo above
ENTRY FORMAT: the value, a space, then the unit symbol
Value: 3.29 ft³
